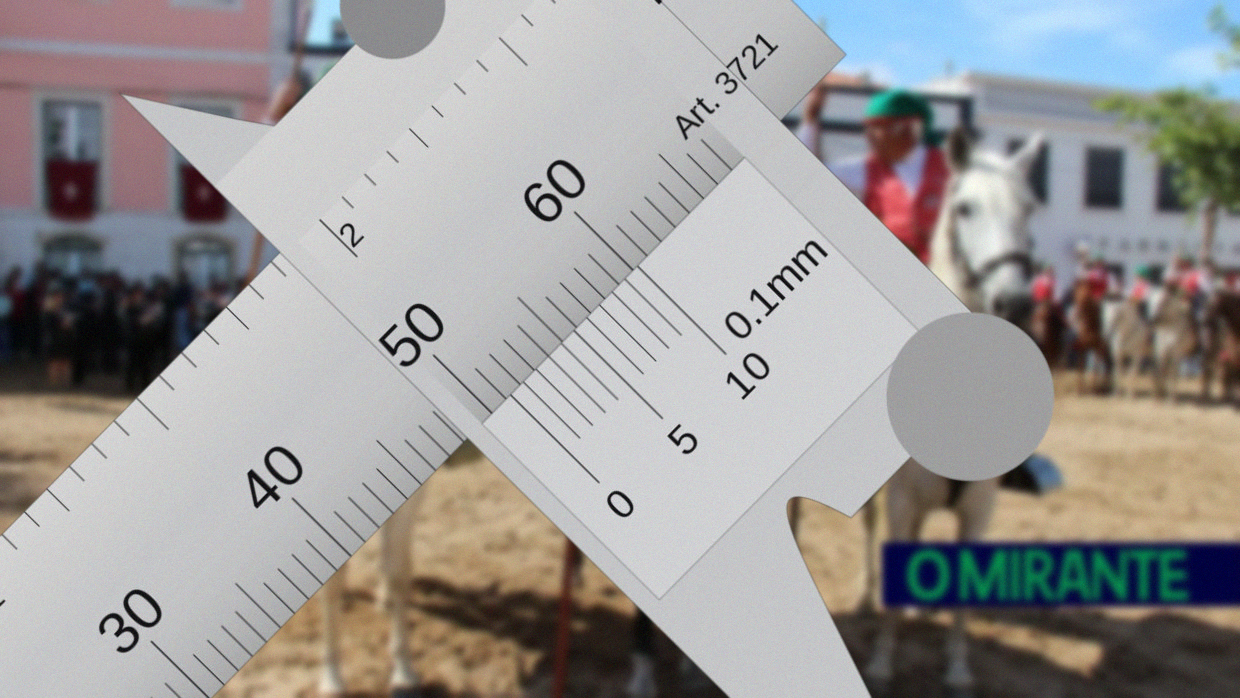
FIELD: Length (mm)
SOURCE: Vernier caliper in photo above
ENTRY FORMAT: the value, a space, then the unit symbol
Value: 51.3 mm
